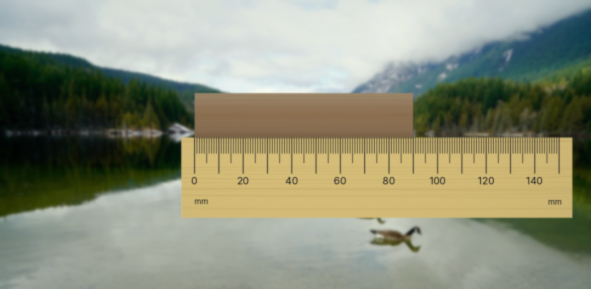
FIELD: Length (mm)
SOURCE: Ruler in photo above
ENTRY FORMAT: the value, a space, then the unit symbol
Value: 90 mm
